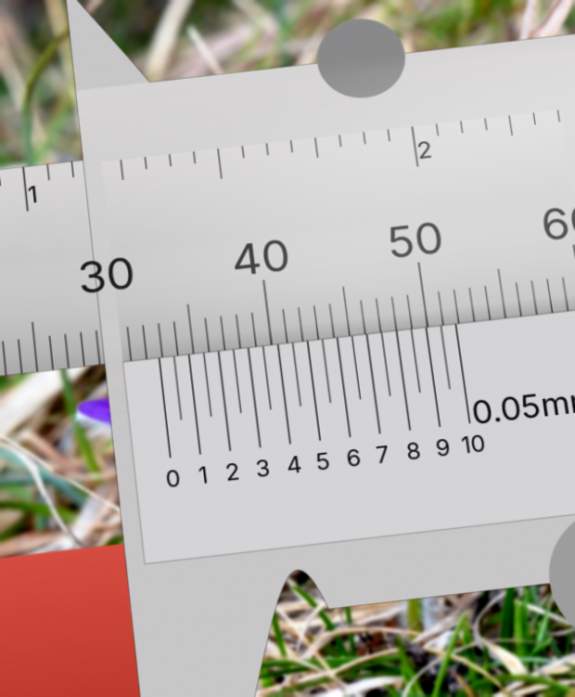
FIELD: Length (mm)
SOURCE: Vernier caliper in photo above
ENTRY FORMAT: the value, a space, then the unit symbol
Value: 32.8 mm
